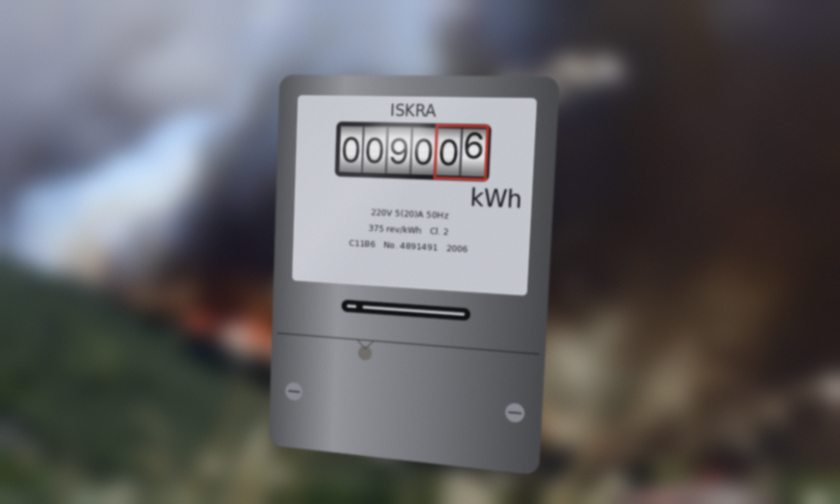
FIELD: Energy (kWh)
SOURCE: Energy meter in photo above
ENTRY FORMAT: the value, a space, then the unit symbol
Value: 90.06 kWh
